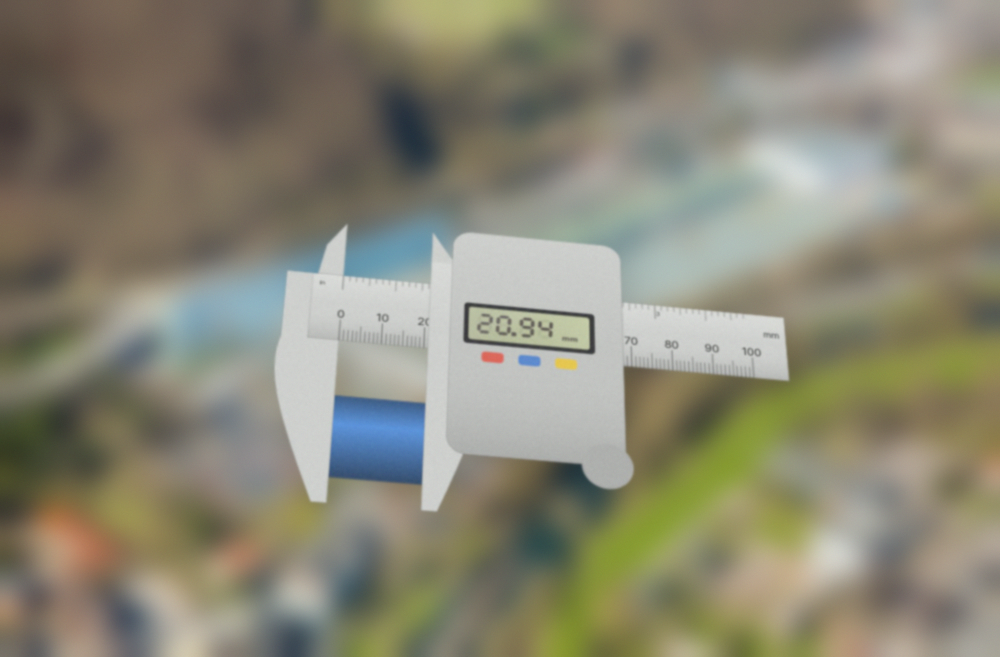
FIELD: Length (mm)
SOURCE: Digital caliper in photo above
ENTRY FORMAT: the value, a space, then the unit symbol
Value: 20.94 mm
